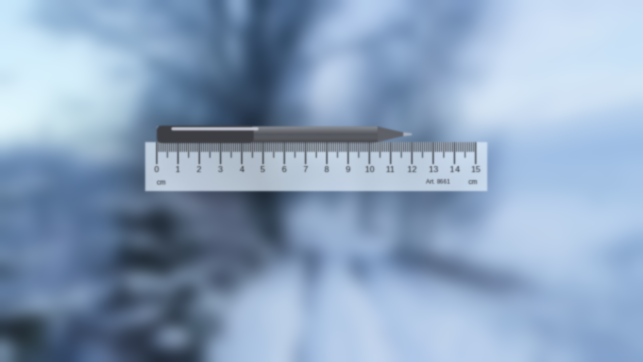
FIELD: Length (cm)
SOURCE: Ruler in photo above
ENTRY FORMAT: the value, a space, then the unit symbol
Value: 12 cm
